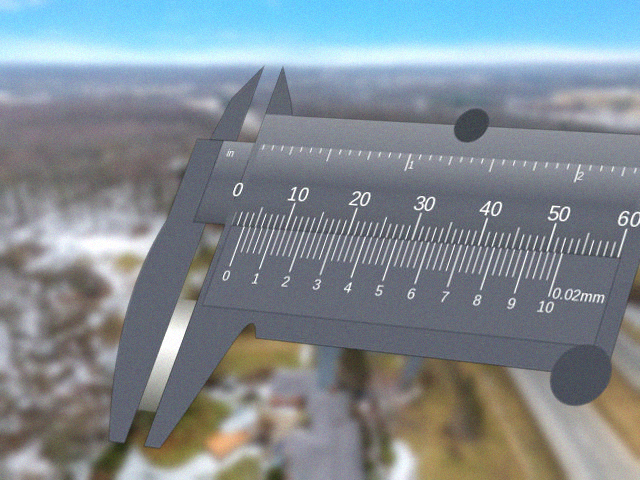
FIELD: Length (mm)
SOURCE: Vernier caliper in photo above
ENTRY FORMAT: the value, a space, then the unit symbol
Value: 3.2 mm
